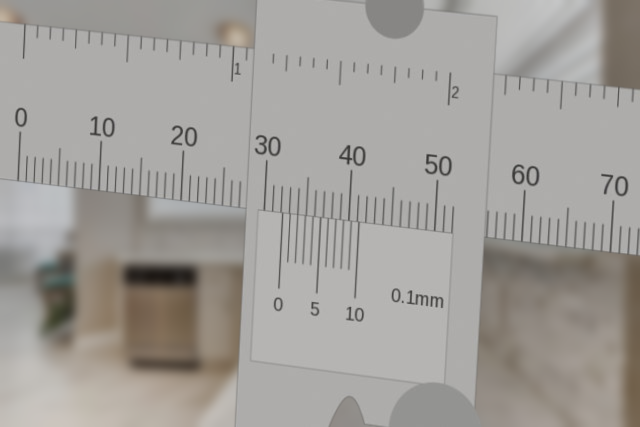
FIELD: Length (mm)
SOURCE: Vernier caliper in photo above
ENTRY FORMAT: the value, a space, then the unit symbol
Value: 32.2 mm
